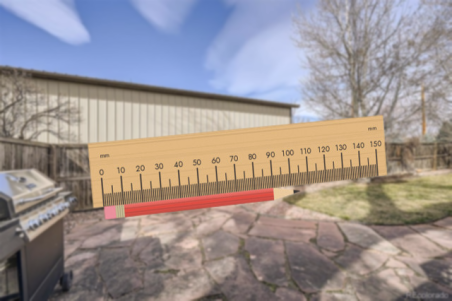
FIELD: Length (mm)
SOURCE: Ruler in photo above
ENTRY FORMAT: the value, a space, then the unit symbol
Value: 105 mm
